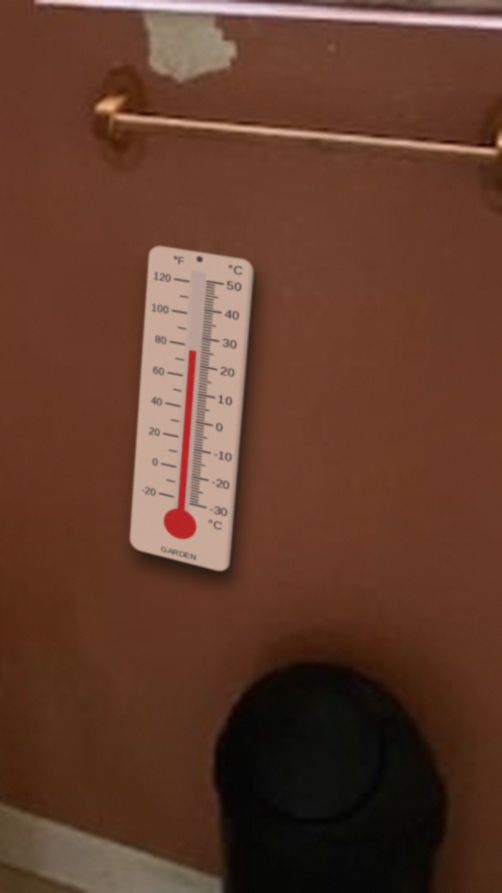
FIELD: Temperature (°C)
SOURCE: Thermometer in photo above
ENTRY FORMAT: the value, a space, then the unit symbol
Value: 25 °C
